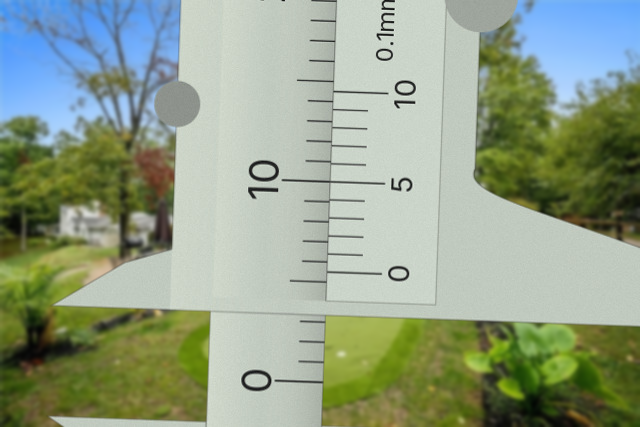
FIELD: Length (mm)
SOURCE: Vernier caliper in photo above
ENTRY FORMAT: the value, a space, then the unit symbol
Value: 5.5 mm
